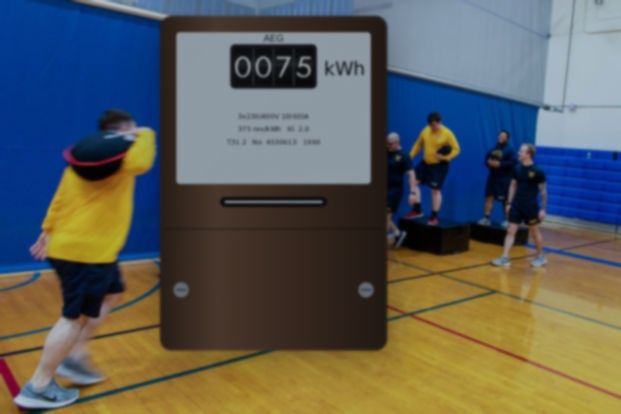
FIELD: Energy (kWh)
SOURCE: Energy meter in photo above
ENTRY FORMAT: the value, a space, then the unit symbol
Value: 75 kWh
